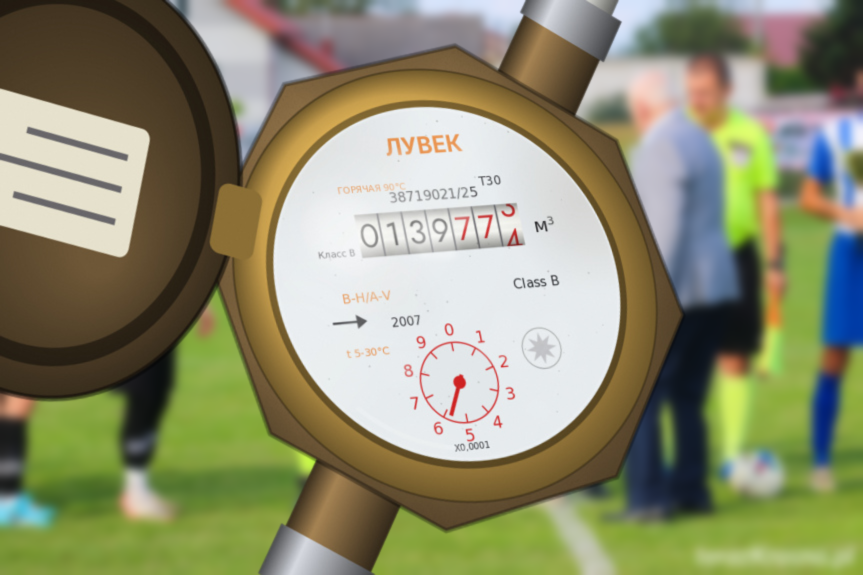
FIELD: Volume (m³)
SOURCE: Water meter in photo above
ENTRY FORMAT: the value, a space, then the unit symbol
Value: 139.7735 m³
